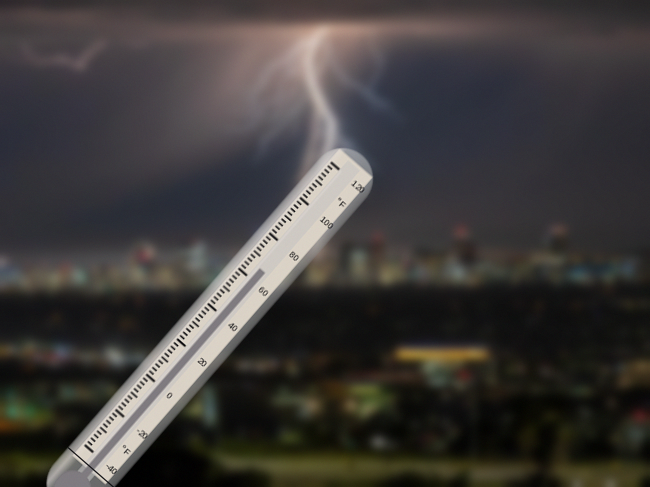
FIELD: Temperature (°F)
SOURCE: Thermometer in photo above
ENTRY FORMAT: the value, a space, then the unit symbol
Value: 66 °F
